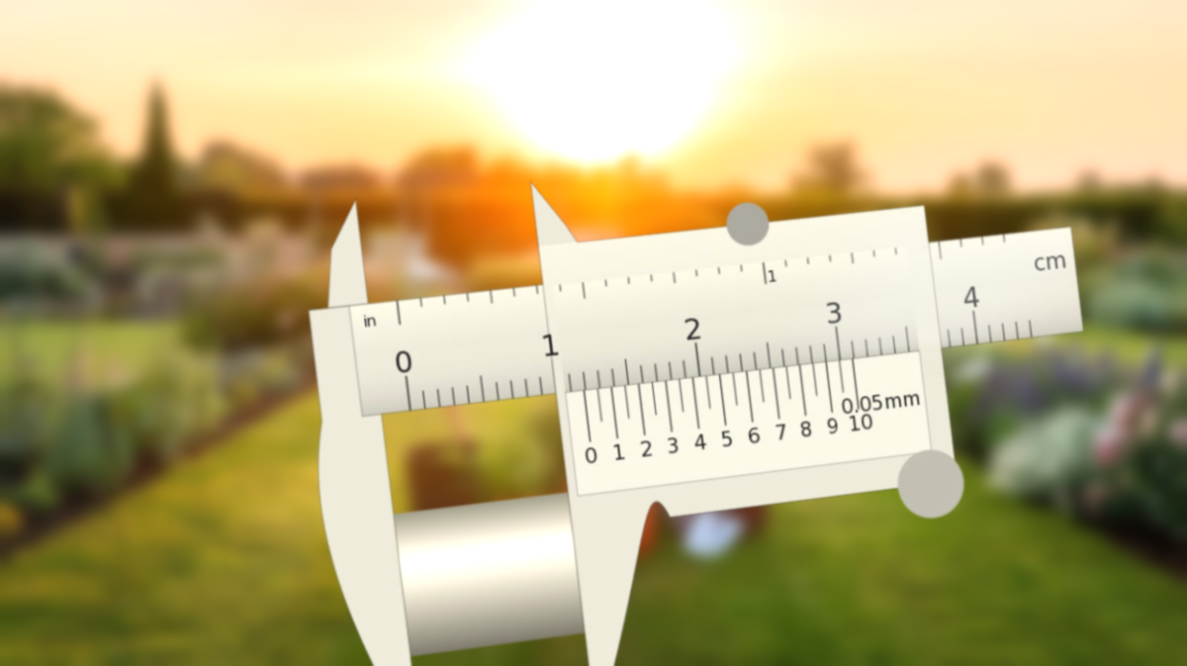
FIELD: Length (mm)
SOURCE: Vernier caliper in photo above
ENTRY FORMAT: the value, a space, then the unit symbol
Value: 11.9 mm
